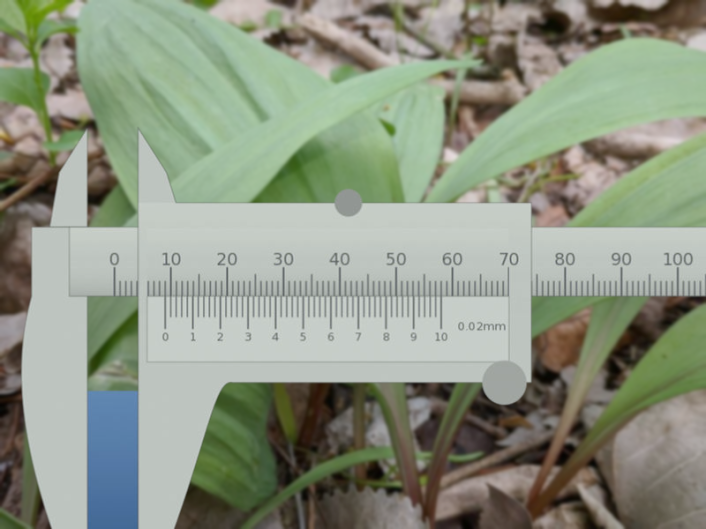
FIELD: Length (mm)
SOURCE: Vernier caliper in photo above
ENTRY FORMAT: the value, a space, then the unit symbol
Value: 9.0 mm
